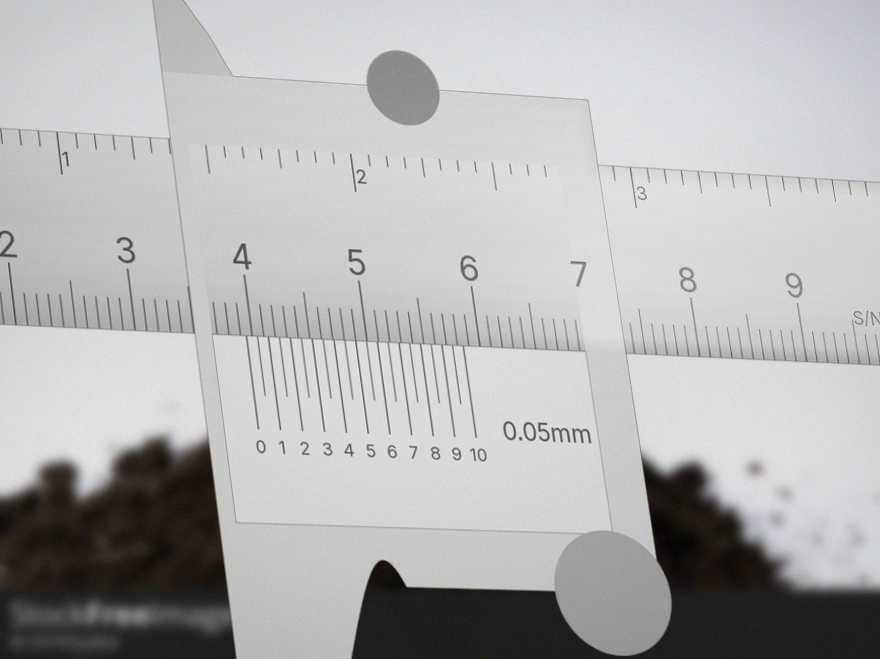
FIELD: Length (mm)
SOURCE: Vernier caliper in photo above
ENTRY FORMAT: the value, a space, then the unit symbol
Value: 39.5 mm
